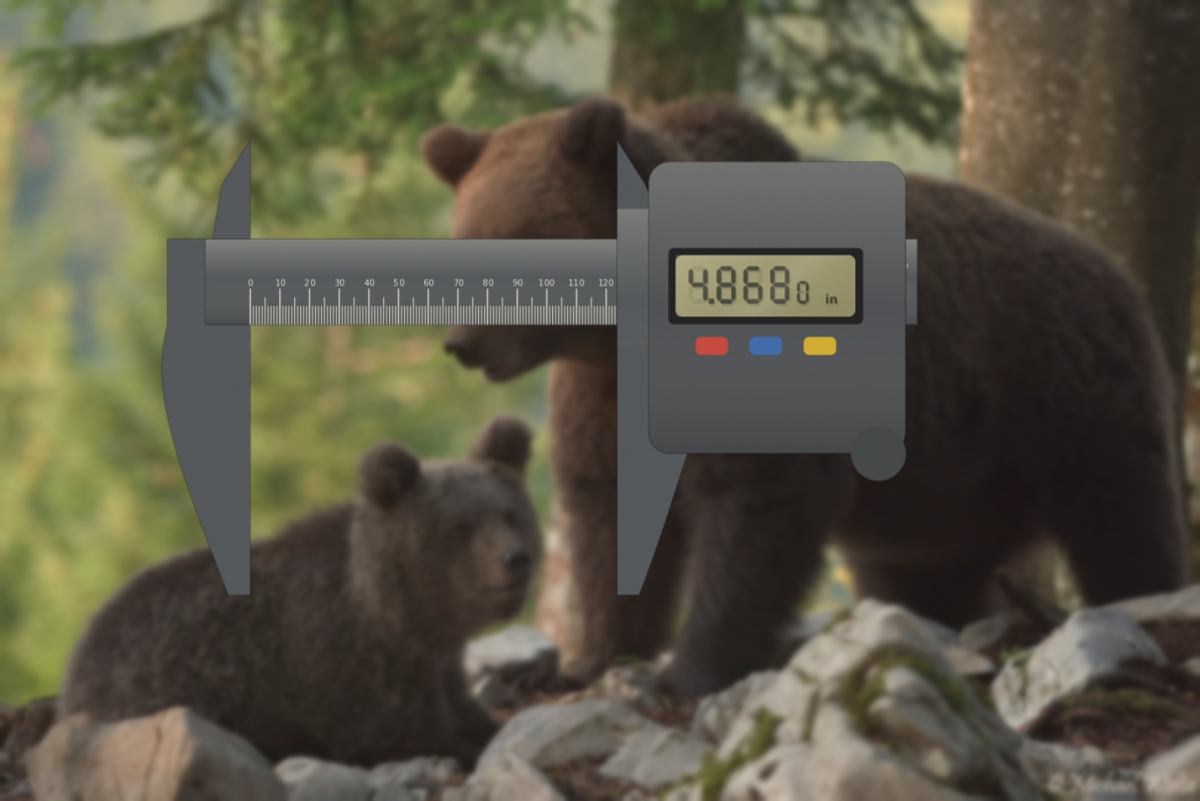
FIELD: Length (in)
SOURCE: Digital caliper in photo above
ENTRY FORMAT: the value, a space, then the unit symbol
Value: 4.8680 in
